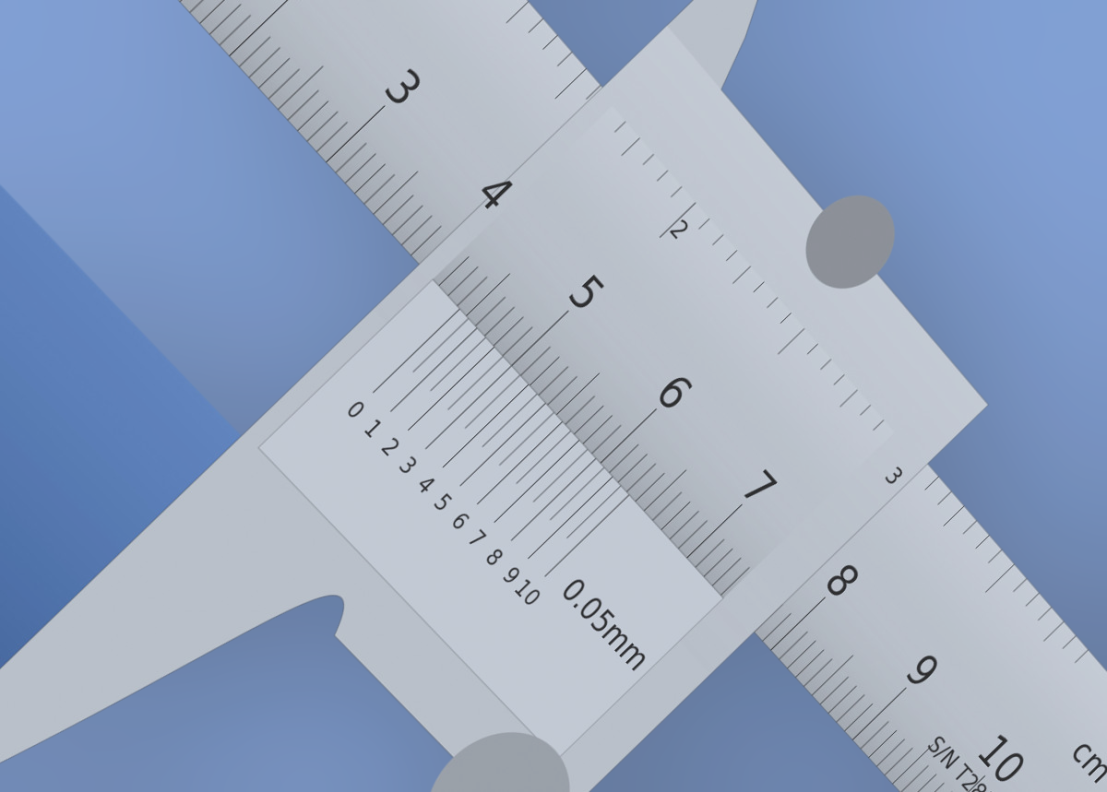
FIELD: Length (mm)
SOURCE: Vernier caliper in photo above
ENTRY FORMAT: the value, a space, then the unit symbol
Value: 44.3 mm
